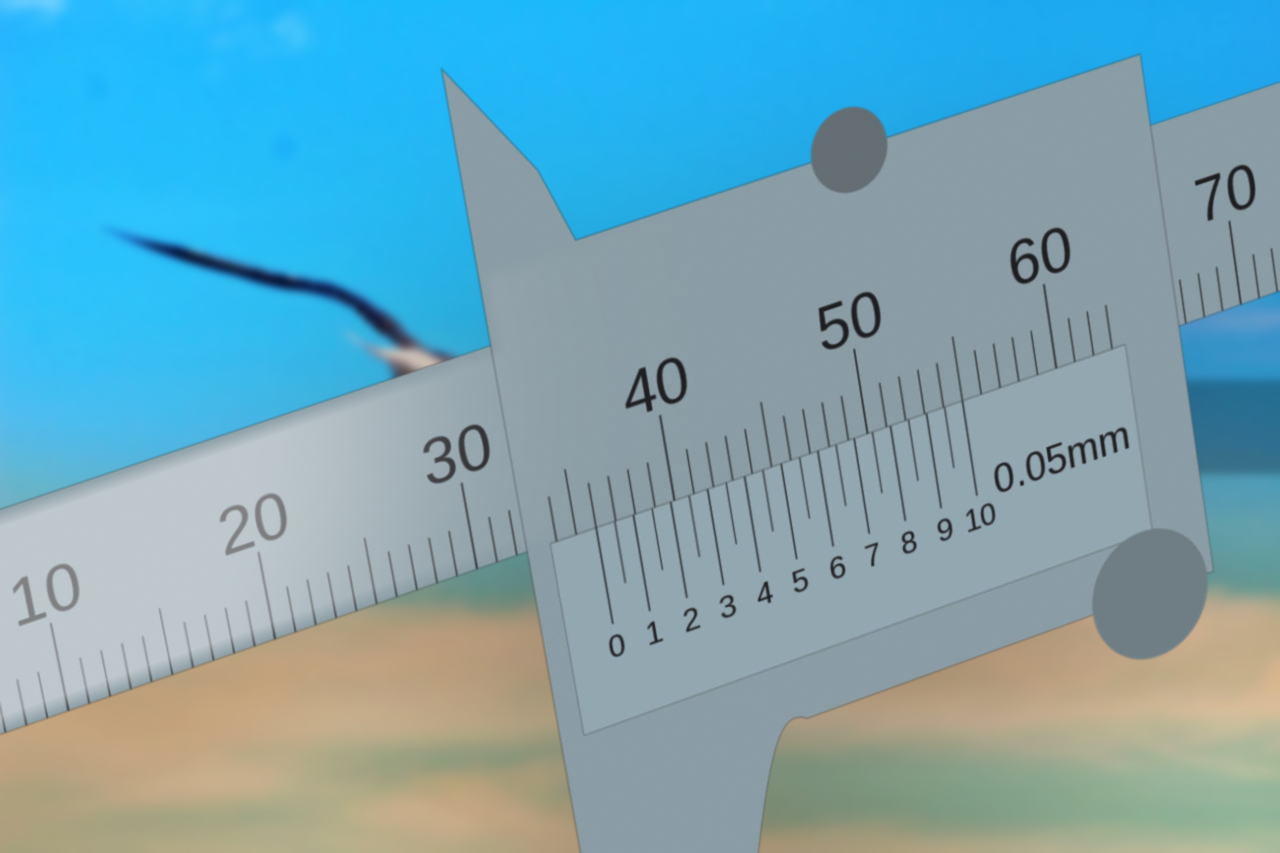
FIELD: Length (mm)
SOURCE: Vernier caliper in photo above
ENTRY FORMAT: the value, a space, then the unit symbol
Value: 36.0 mm
